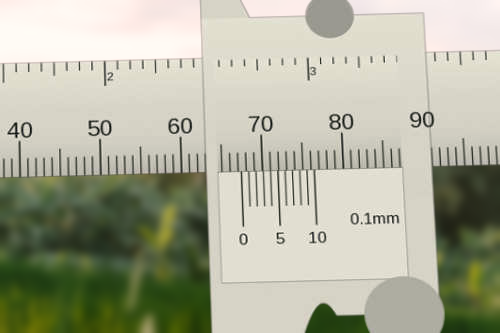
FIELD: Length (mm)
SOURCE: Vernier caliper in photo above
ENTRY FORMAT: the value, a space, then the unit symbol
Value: 67.4 mm
